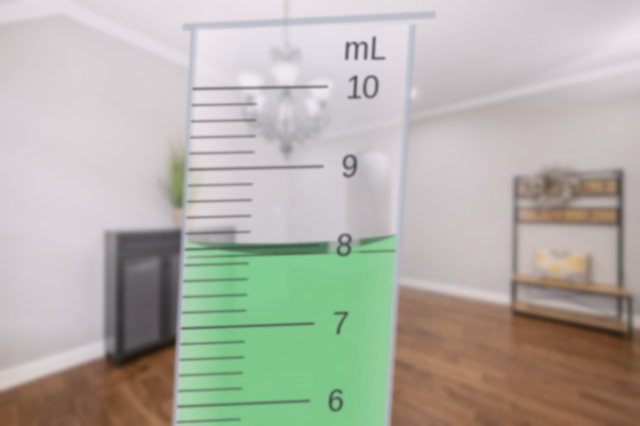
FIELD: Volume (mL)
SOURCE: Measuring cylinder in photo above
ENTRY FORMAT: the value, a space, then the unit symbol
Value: 7.9 mL
